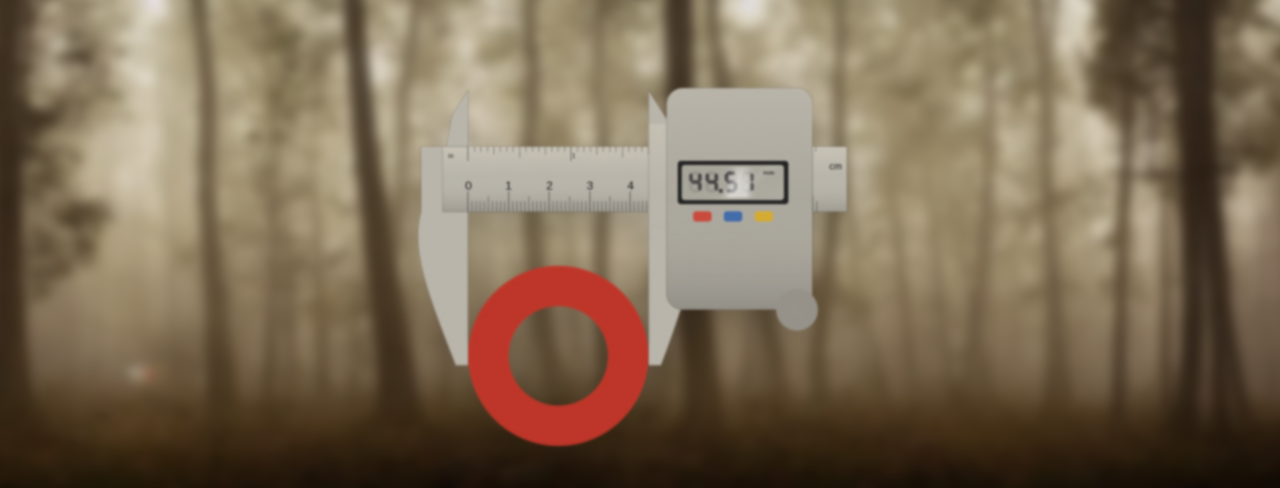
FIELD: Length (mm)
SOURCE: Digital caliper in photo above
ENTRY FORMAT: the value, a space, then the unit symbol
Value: 44.51 mm
